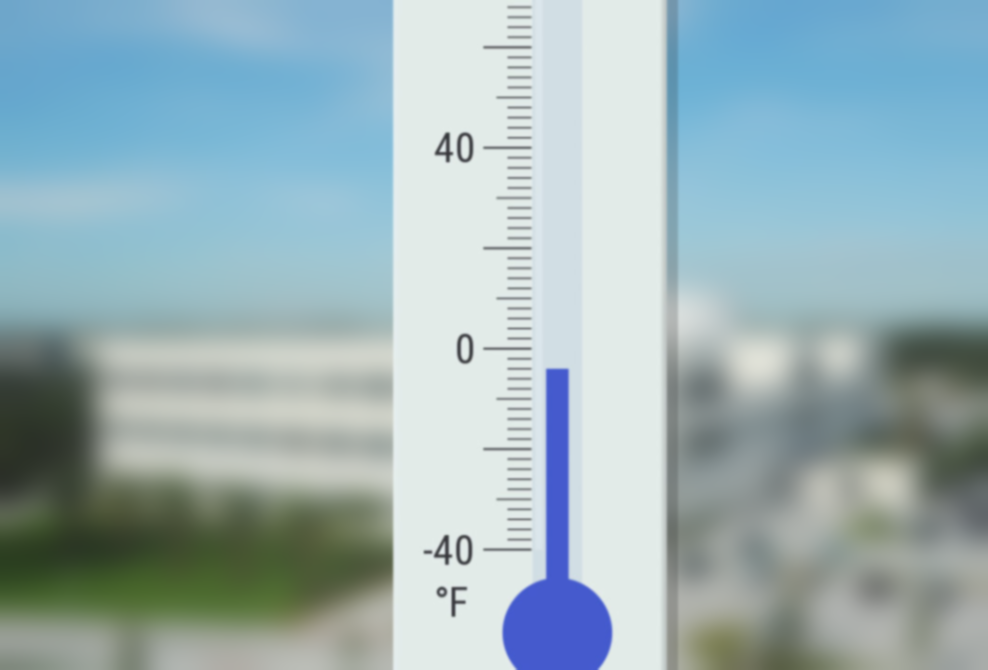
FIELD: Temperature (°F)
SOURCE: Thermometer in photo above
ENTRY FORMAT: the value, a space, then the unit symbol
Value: -4 °F
